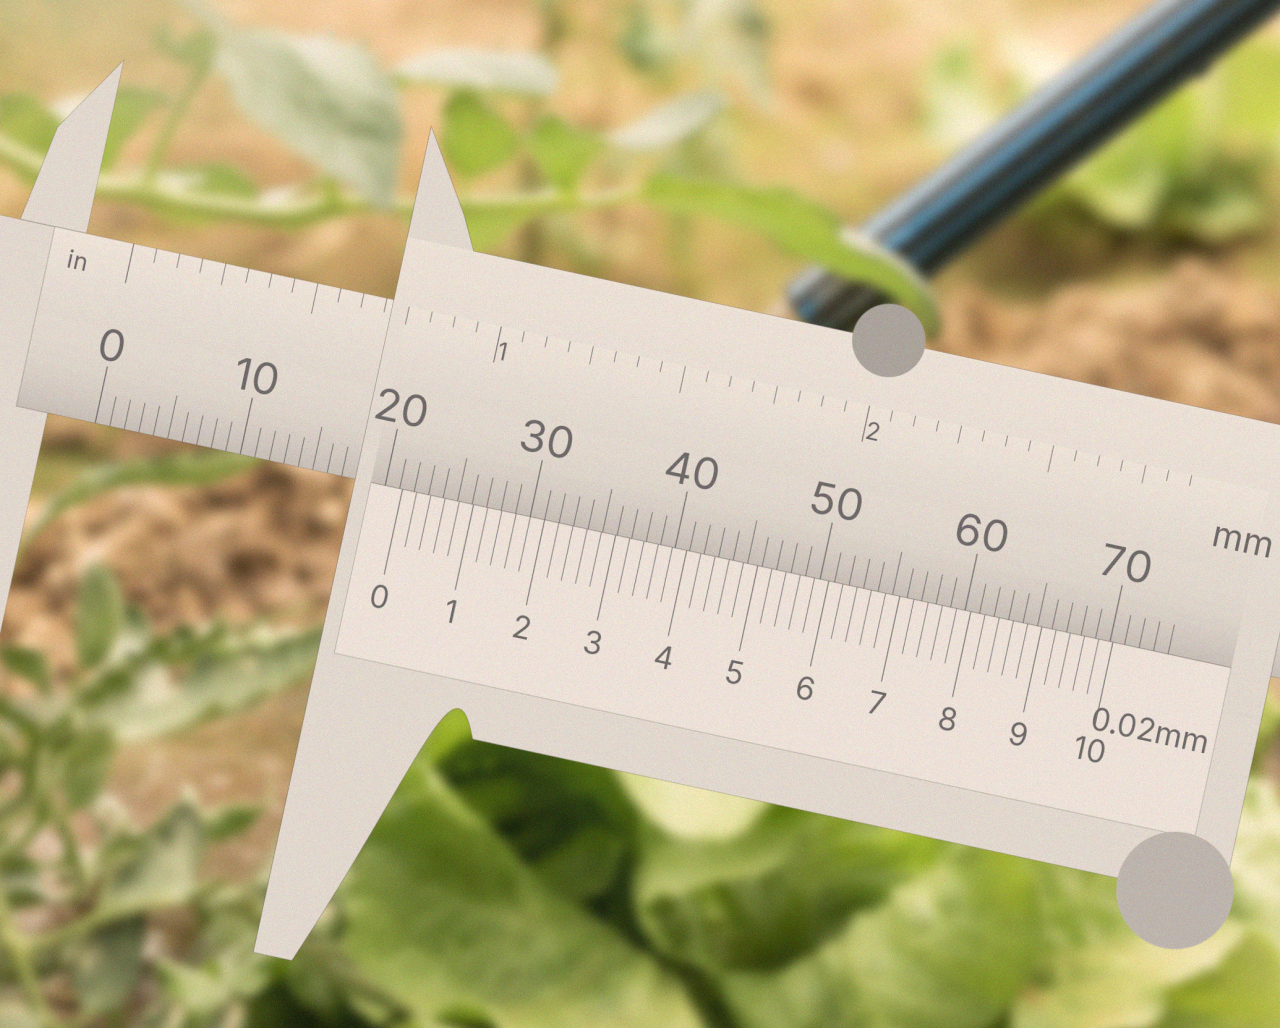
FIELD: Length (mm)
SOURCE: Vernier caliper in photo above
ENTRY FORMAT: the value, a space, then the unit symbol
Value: 21.2 mm
